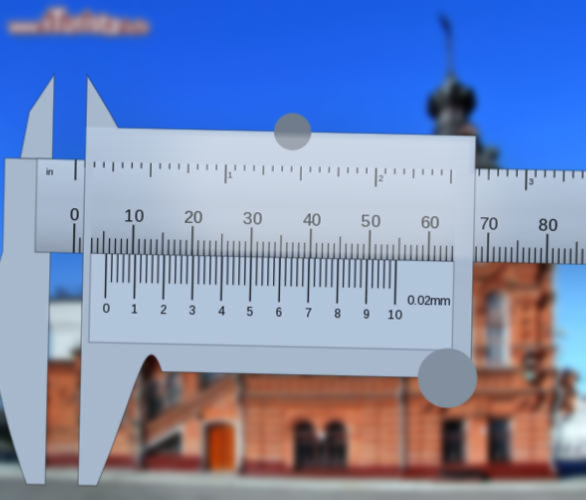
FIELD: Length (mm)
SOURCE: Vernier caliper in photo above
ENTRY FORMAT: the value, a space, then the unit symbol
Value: 5.5 mm
